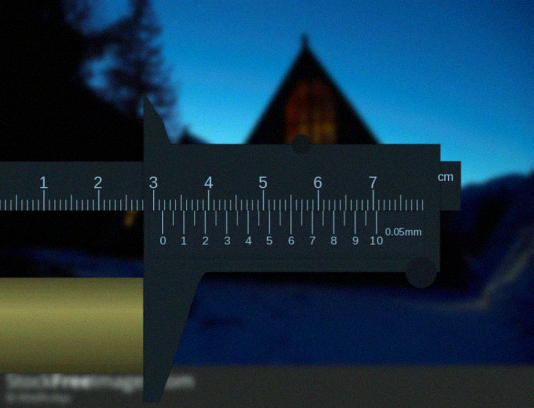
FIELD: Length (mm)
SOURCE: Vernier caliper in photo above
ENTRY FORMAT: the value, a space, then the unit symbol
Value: 31.6 mm
